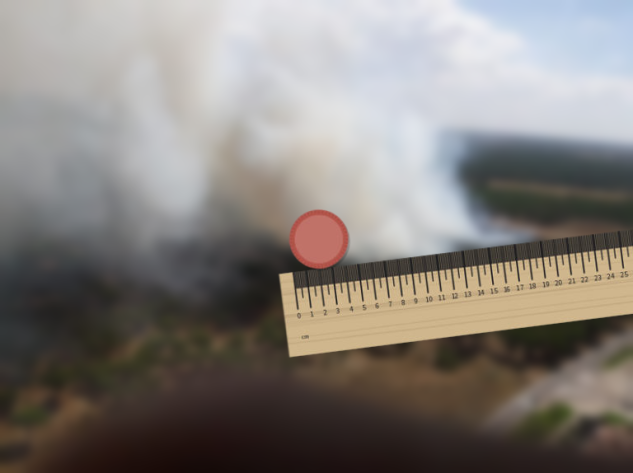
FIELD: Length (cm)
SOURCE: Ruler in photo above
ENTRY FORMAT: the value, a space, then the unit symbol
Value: 4.5 cm
